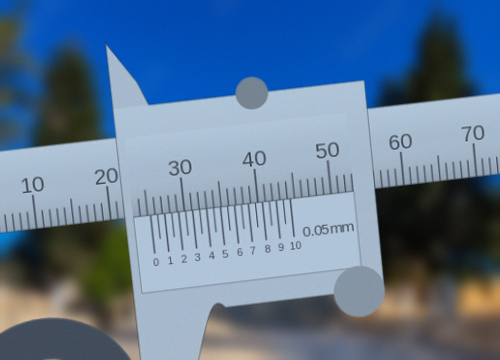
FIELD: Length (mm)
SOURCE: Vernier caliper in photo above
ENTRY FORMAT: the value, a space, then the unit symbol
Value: 25.4 mm
